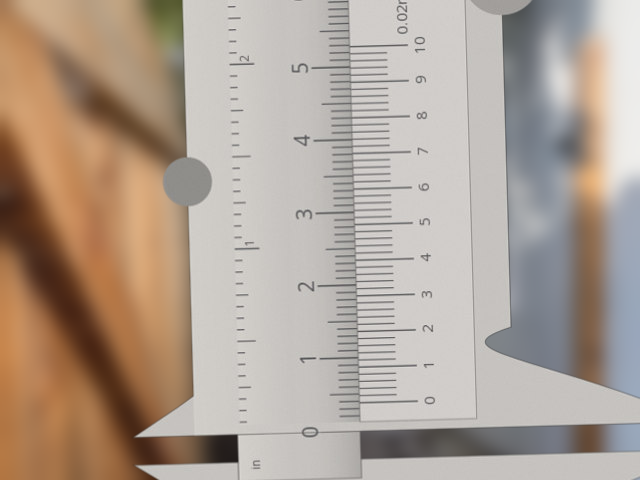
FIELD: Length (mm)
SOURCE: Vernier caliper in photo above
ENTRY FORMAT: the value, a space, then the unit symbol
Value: 3.8 mm
